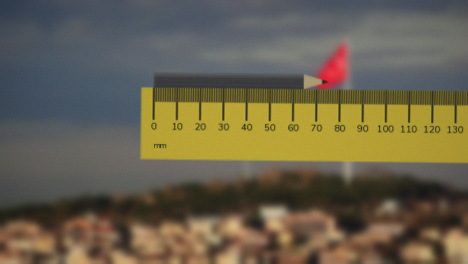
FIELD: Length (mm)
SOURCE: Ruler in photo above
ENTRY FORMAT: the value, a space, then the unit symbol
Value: 75 mm
